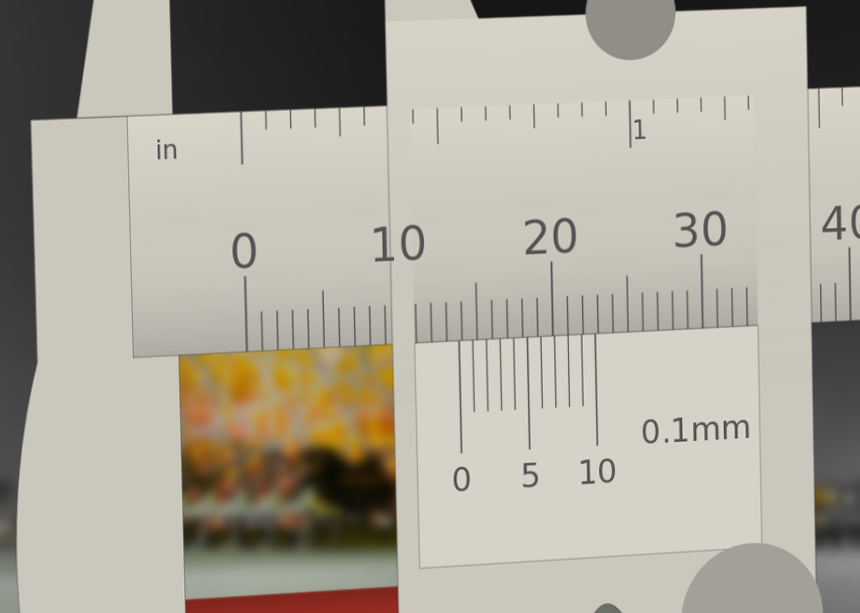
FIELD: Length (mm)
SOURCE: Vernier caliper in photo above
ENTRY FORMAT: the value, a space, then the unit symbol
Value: 13.8 mm
